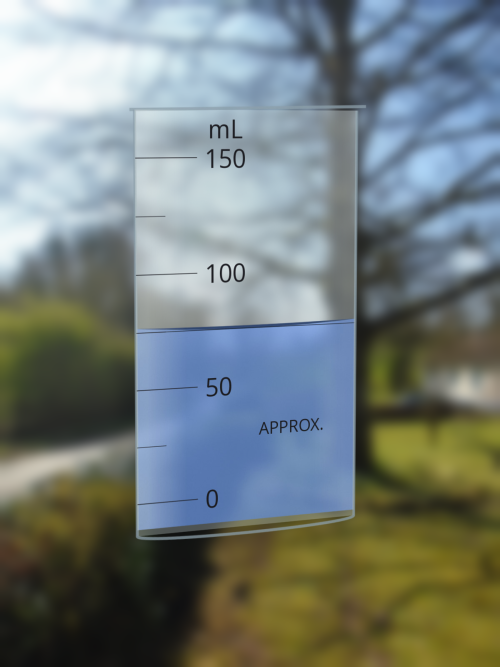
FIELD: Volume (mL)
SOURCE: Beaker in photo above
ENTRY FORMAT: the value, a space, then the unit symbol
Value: 75 mL
